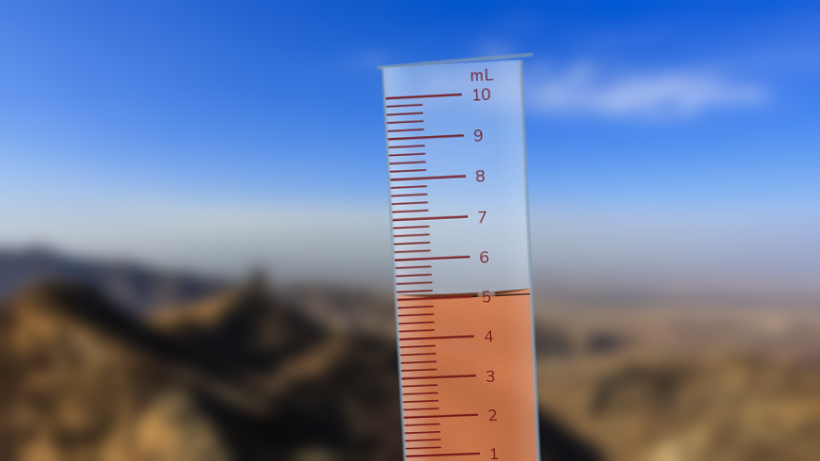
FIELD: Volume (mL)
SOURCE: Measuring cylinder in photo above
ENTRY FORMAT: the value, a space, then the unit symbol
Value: 5 mL
